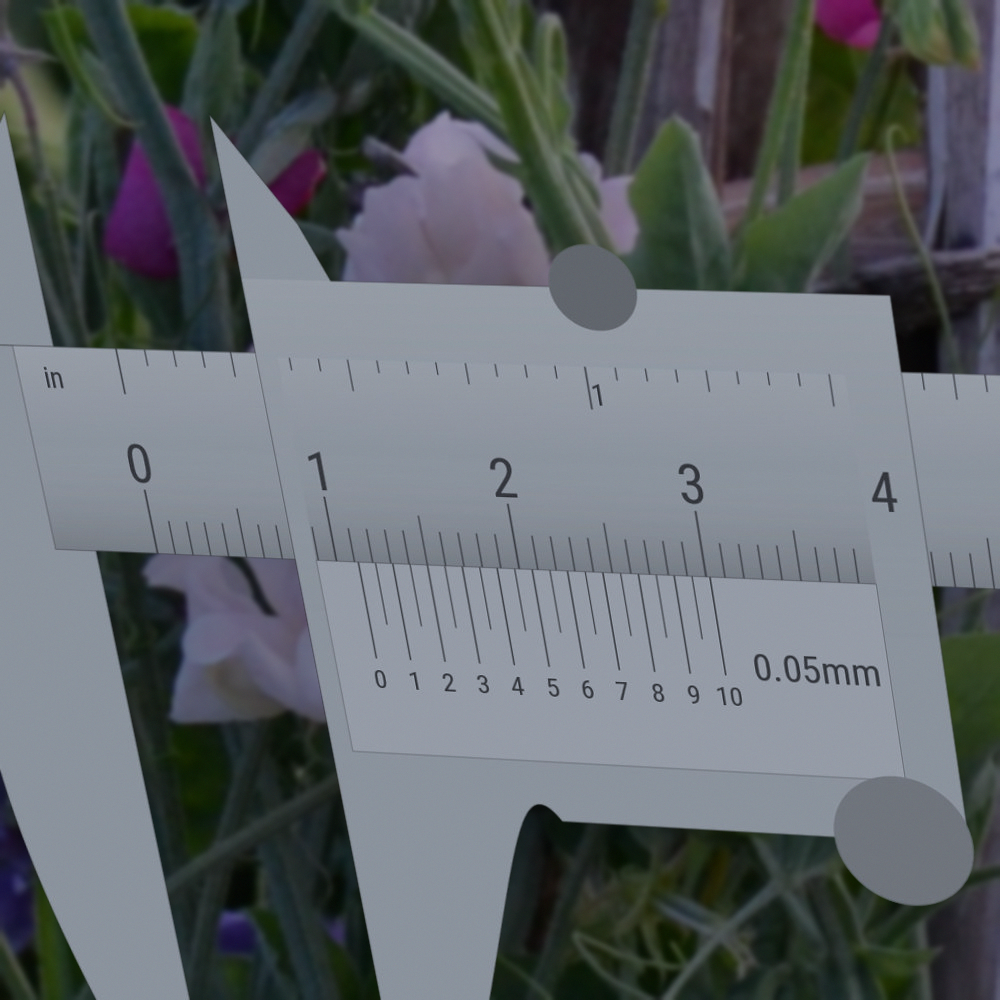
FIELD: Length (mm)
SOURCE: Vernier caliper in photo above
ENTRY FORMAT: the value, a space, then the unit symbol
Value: 11.2 mm
